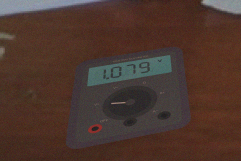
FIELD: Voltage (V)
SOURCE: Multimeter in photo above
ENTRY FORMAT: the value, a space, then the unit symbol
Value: 1.079 V
